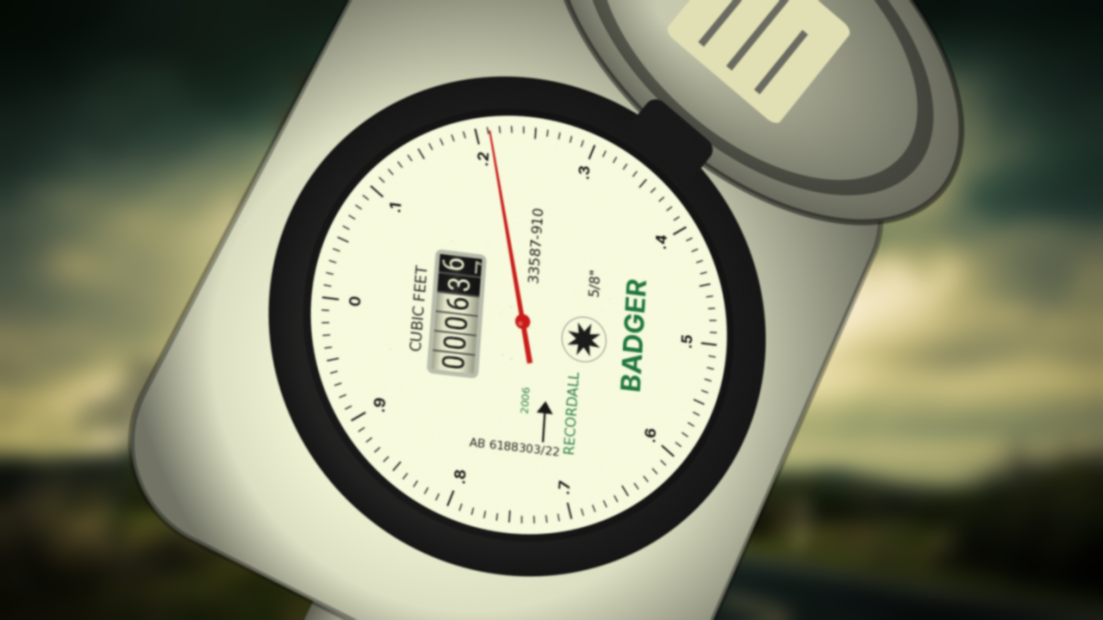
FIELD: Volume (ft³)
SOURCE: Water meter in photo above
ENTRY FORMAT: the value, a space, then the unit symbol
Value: 636.21 ft³
